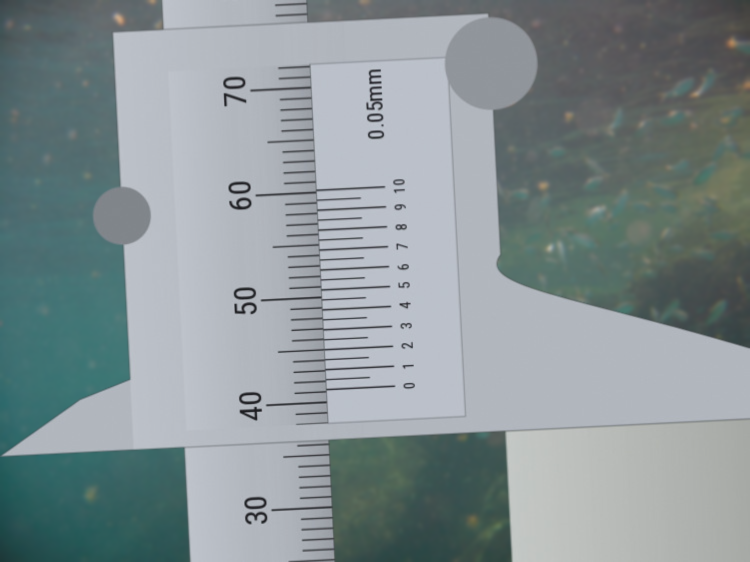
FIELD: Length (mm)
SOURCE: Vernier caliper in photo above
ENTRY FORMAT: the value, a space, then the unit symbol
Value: 41.2 mm
